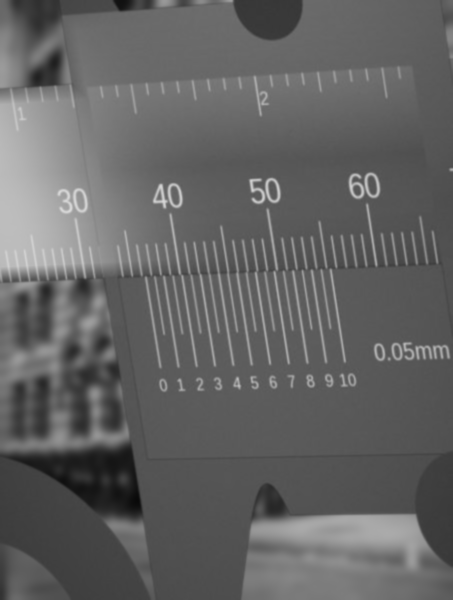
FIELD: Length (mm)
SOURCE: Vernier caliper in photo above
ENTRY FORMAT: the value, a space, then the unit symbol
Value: 36.4 mm
